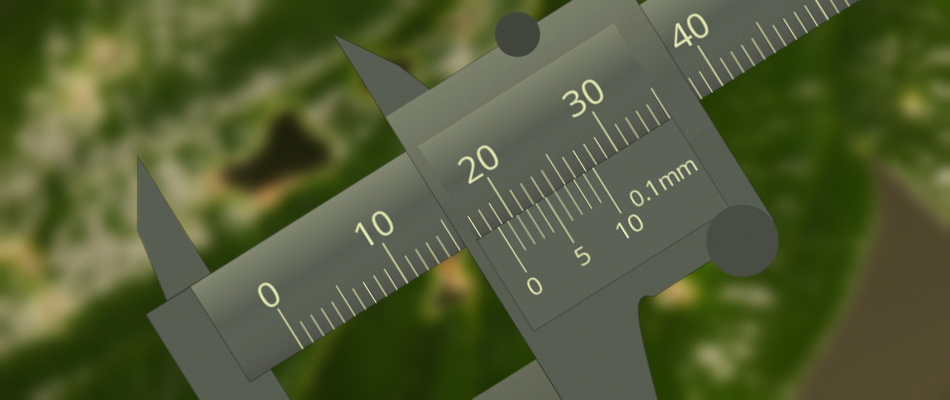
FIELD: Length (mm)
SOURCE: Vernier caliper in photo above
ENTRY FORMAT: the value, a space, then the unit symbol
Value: 18.6 mm
